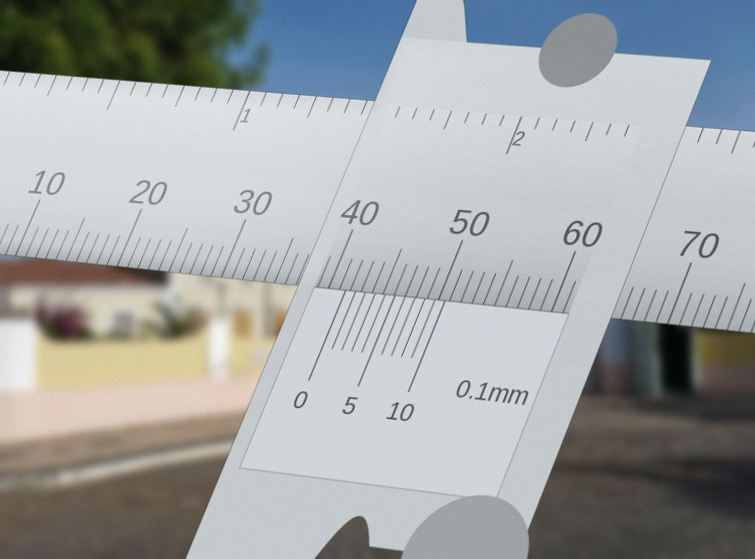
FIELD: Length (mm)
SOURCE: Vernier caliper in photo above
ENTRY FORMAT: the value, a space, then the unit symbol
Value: 41.6 mm
